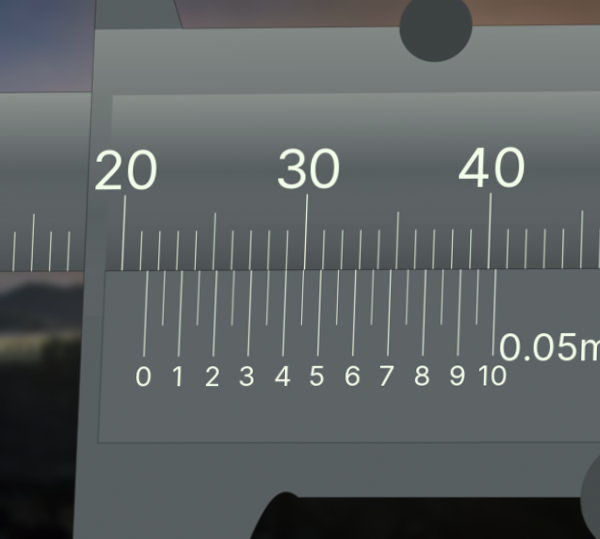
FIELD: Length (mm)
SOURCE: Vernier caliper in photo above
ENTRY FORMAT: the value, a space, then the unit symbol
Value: 21.4 mm
